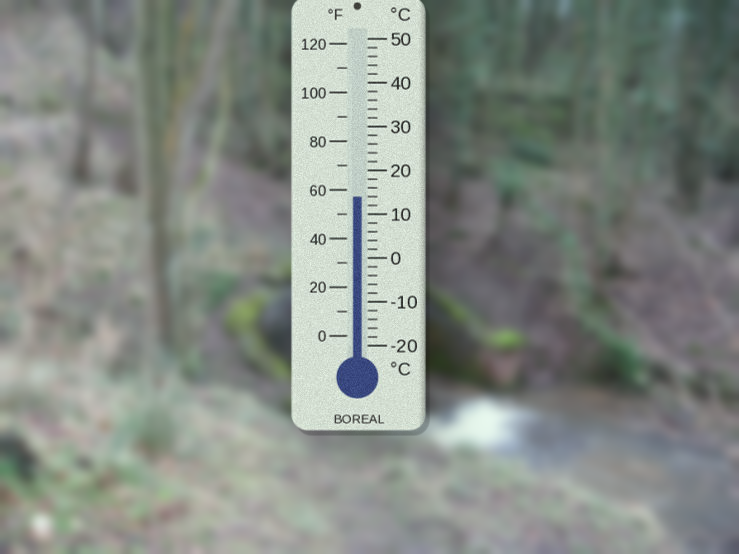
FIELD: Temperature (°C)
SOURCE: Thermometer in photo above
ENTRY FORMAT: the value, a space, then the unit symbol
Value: 14 °C
